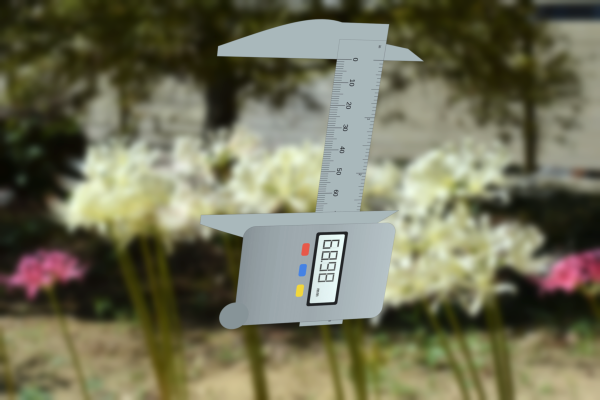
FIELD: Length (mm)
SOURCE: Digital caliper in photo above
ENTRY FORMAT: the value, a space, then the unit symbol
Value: 68.98 mm
